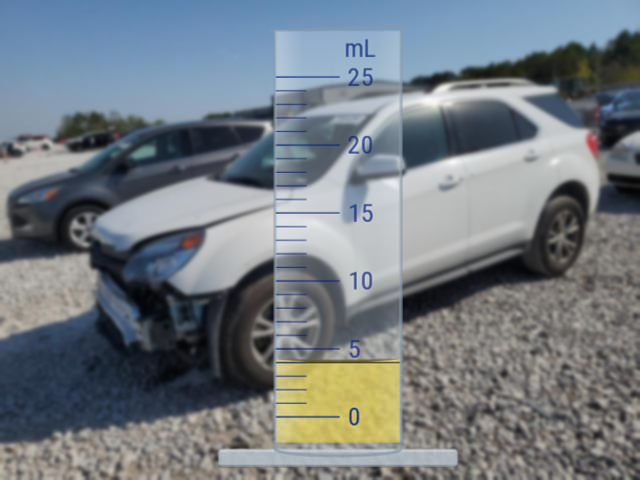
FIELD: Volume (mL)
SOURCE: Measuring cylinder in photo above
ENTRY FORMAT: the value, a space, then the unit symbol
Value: 4 mL
